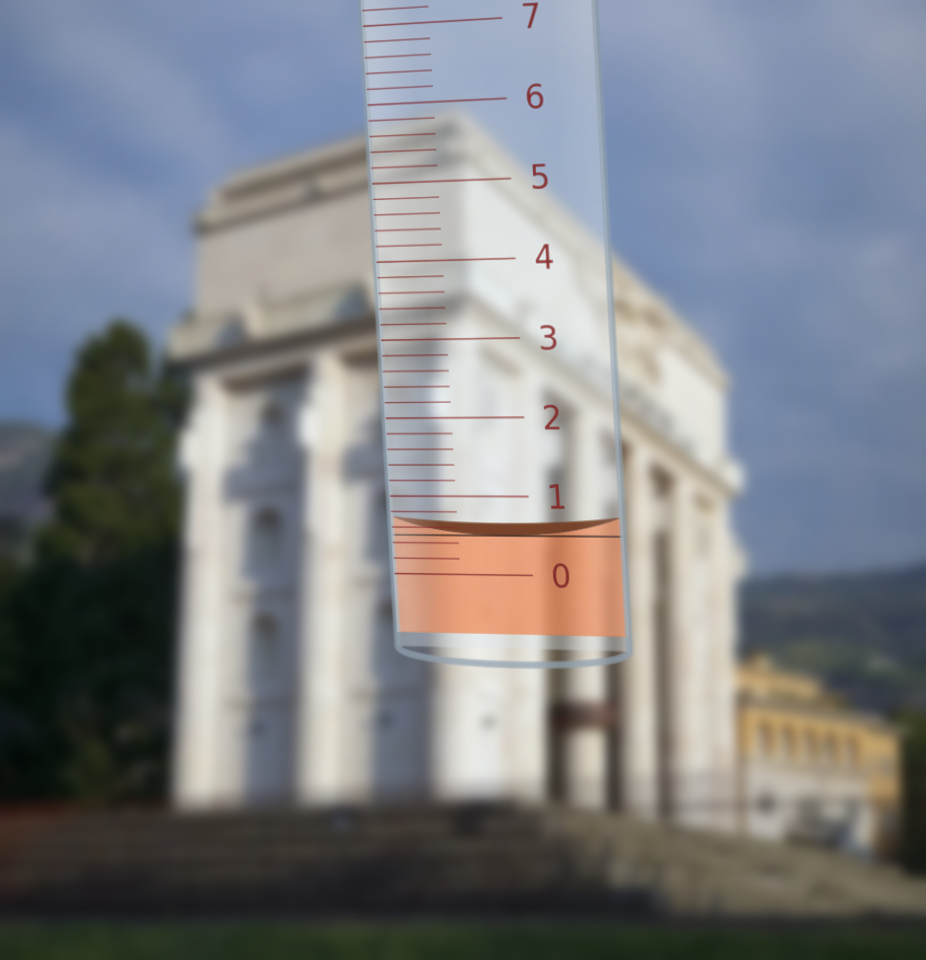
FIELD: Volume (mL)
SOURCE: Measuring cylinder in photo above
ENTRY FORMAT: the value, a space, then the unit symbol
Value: 0.5 mL
